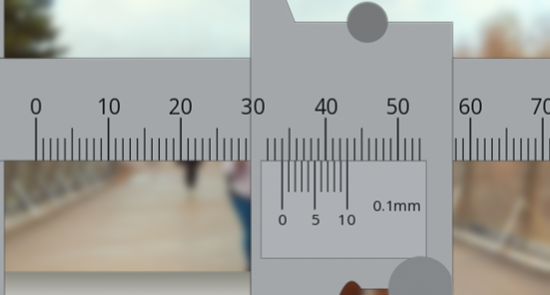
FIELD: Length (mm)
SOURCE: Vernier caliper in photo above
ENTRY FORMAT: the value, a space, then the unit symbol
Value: 34.0 mm
